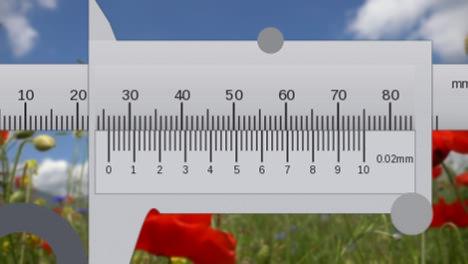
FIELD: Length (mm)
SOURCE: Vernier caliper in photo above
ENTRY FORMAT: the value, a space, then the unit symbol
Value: 26.0 mm
